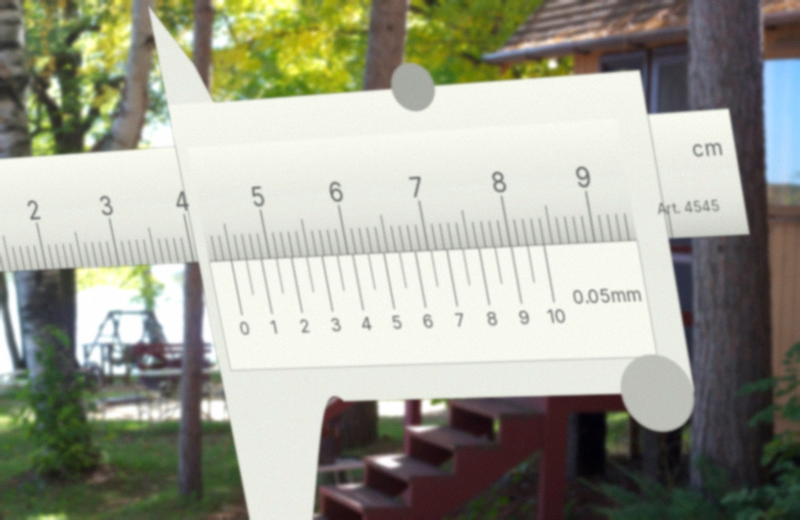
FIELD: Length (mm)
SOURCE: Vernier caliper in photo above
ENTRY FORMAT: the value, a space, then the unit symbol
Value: 45.0 mm
